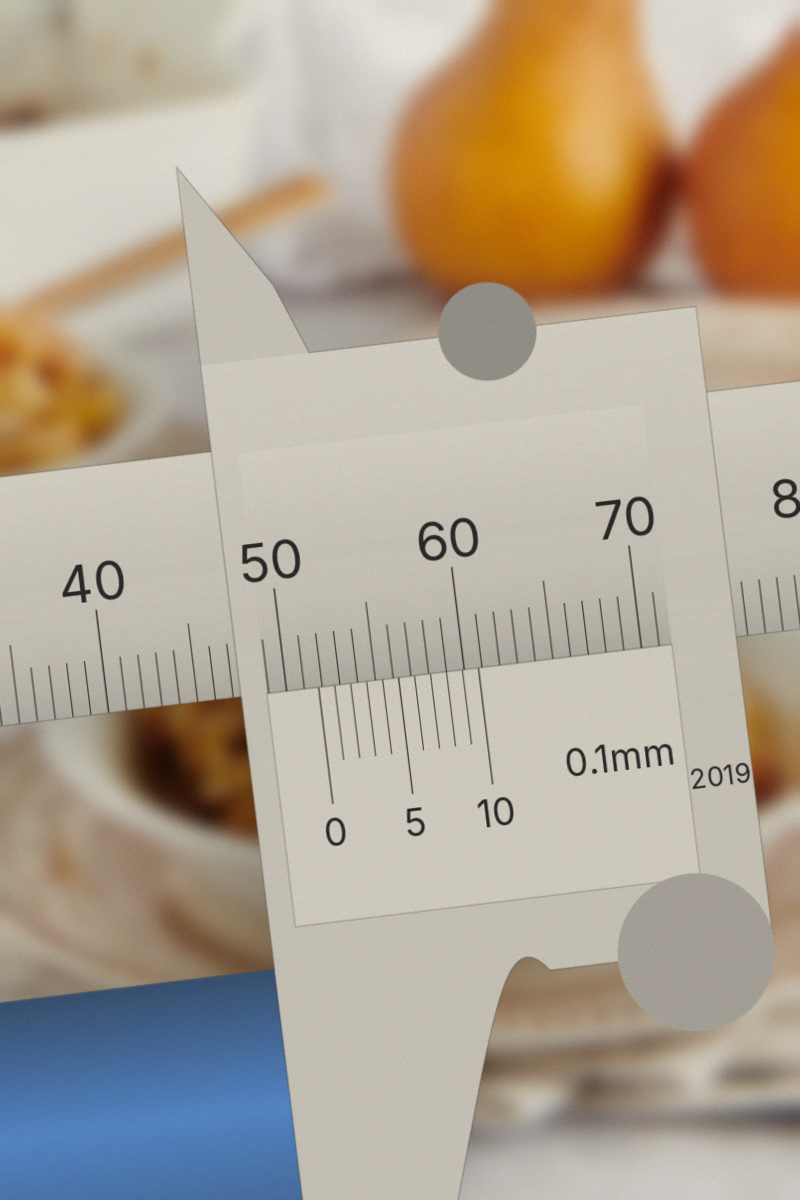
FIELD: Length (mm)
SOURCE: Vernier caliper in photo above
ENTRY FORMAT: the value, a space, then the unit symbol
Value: 51.8 mm
